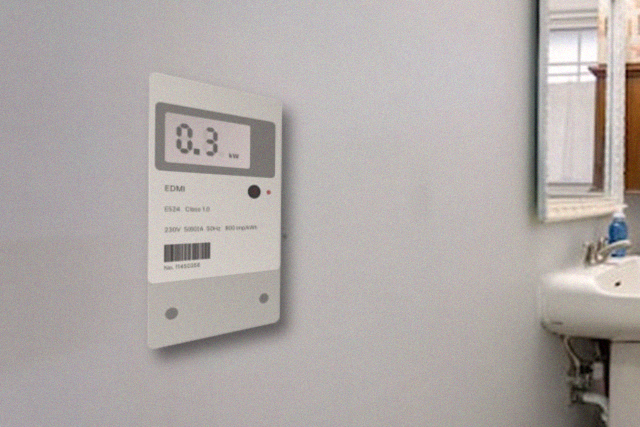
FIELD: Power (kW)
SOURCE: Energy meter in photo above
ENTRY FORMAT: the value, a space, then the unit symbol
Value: 0.3 kW
